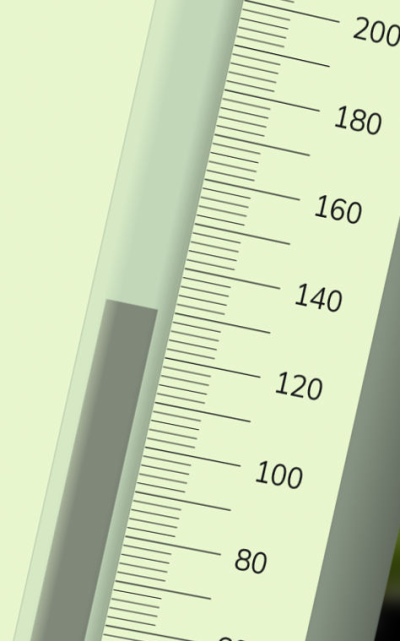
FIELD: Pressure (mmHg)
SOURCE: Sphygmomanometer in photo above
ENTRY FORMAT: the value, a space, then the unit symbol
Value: 130 mmHg
